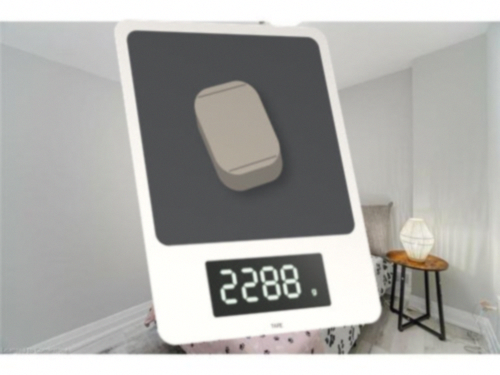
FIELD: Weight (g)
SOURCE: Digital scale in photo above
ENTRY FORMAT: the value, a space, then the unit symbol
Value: 2288 g
